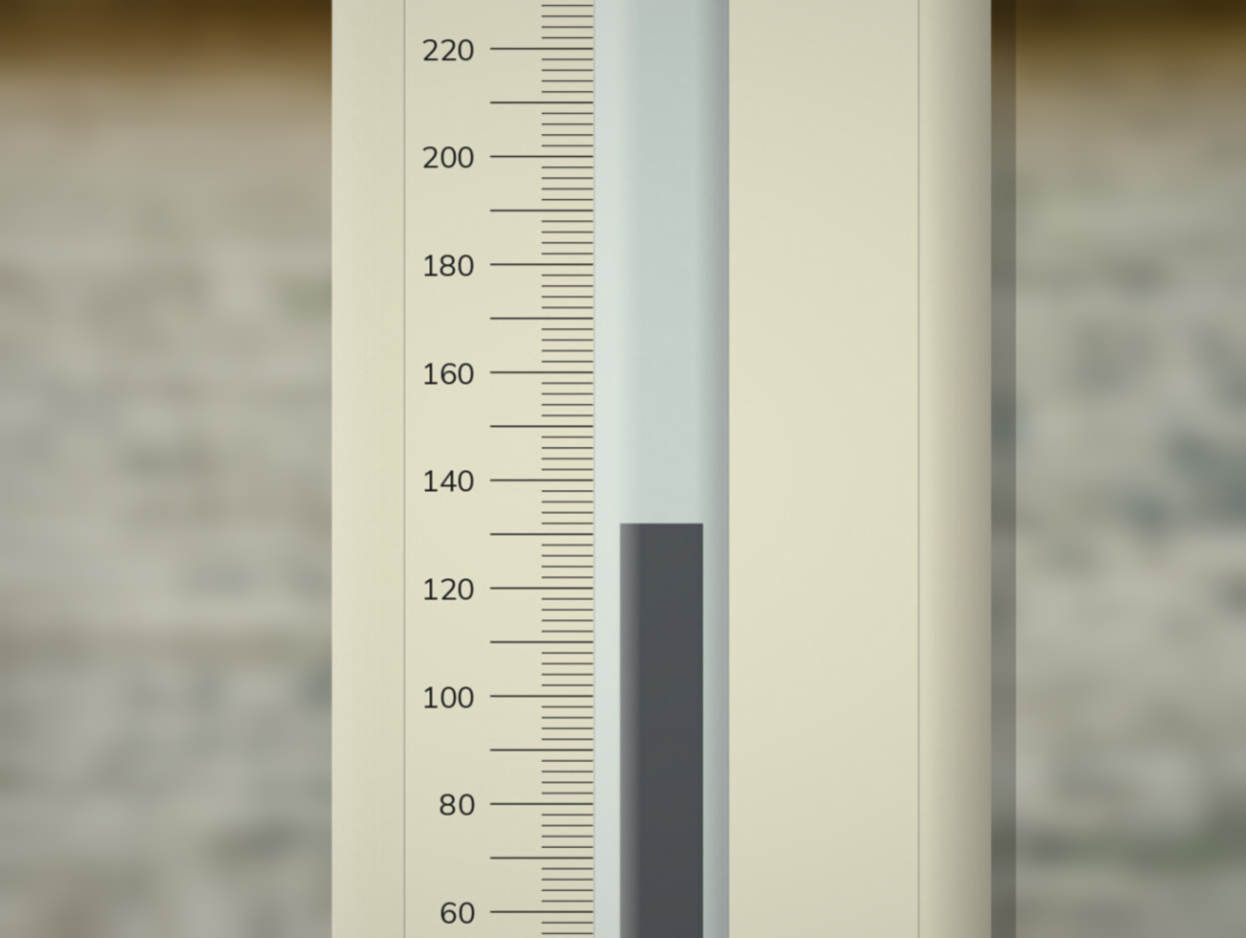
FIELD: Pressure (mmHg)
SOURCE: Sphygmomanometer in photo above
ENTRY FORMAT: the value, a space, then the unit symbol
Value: 132 mmHg
